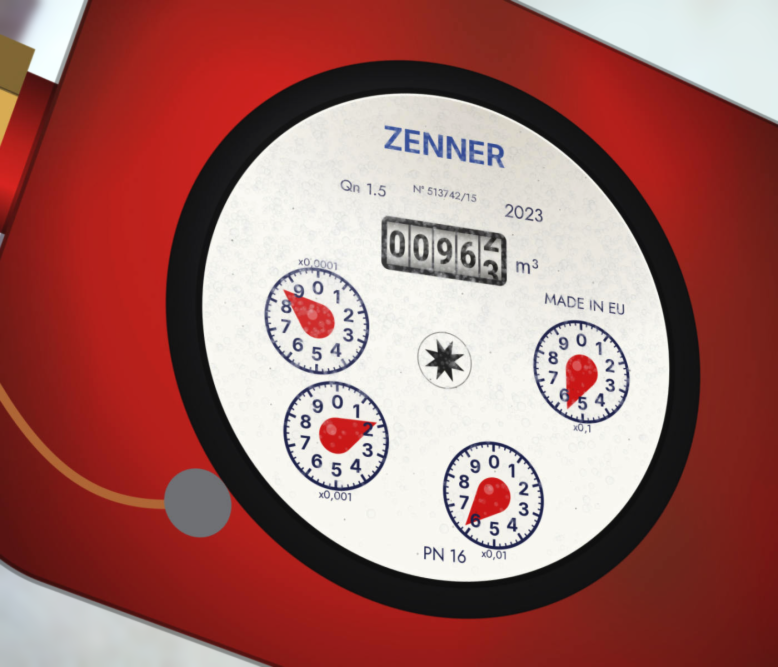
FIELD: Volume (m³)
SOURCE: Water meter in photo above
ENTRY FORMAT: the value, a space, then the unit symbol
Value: 962.5618 m³
